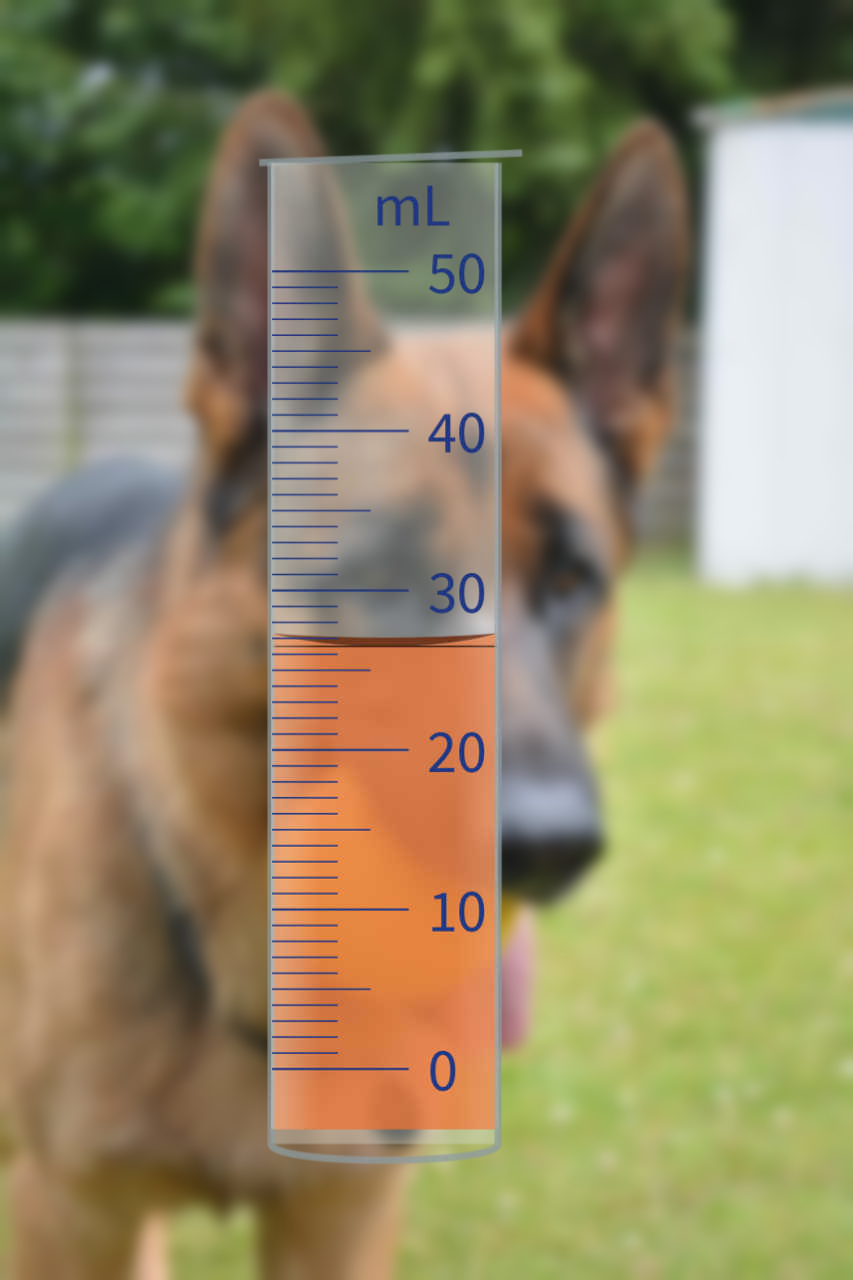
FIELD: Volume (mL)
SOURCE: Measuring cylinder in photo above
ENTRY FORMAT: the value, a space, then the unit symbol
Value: 26.5 mL
